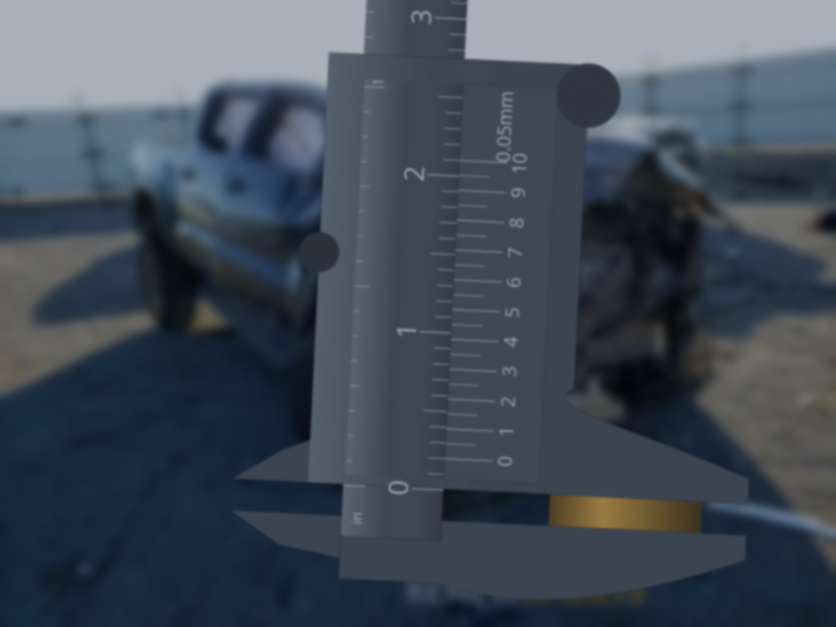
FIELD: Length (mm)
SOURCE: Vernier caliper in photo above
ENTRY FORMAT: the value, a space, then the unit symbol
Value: 2.0 mm
